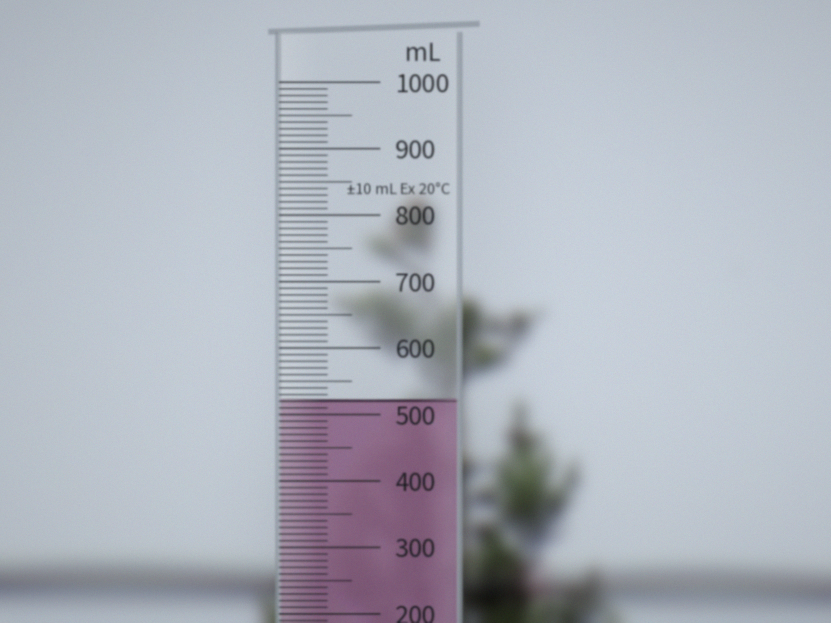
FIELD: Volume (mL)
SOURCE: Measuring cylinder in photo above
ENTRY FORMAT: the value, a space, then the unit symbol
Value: 520 mL
